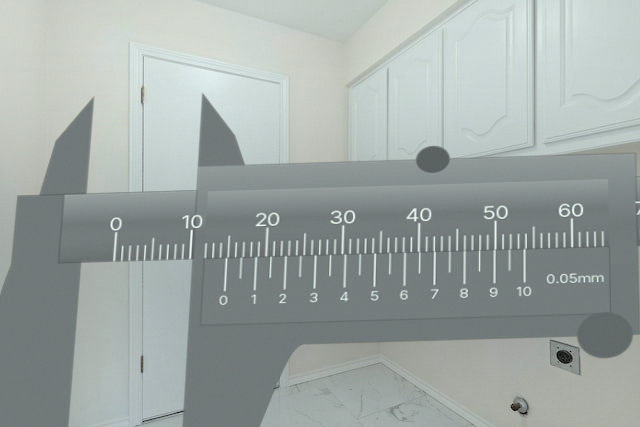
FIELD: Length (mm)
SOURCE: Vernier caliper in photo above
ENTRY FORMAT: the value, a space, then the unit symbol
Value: 14.8 mm
